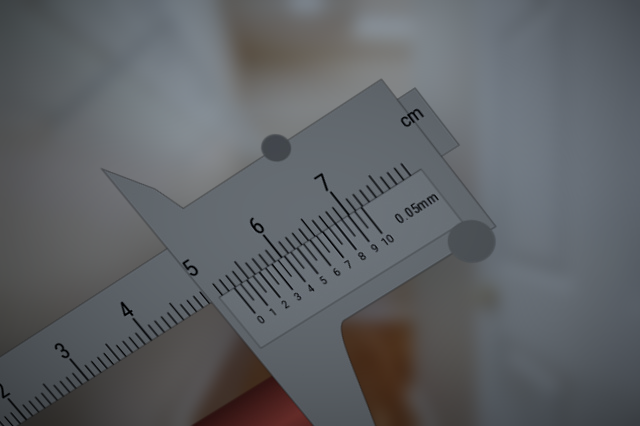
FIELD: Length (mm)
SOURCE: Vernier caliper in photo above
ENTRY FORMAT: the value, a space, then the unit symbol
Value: 52.8 mm
